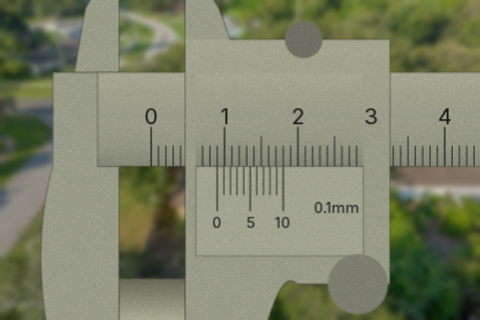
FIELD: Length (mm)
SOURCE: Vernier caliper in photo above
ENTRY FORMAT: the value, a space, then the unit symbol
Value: 9.0 mm
